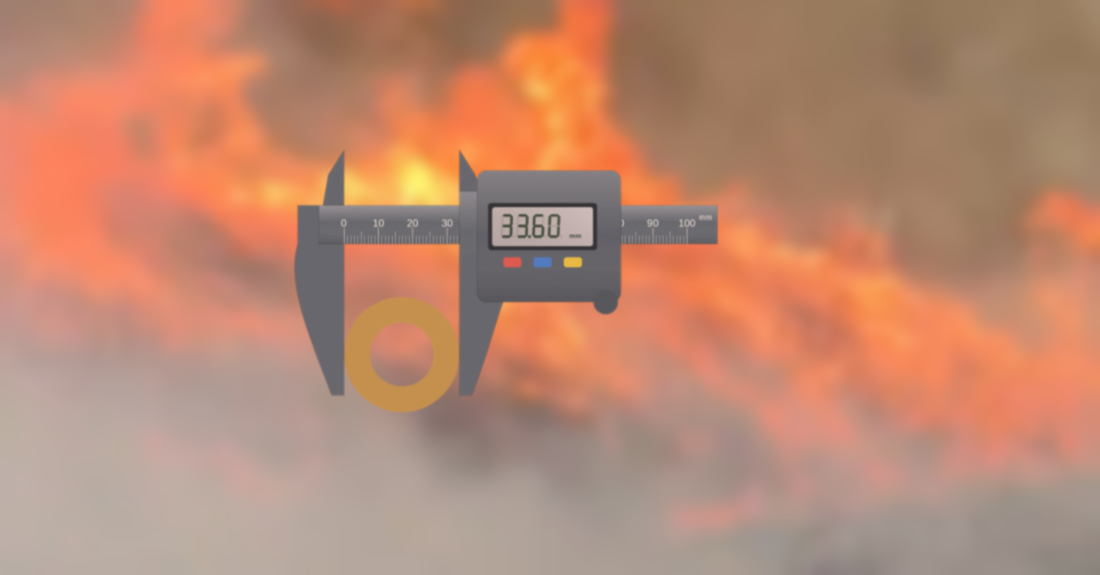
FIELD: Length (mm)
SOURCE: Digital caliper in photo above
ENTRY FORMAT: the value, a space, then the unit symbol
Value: 33.60 mm
